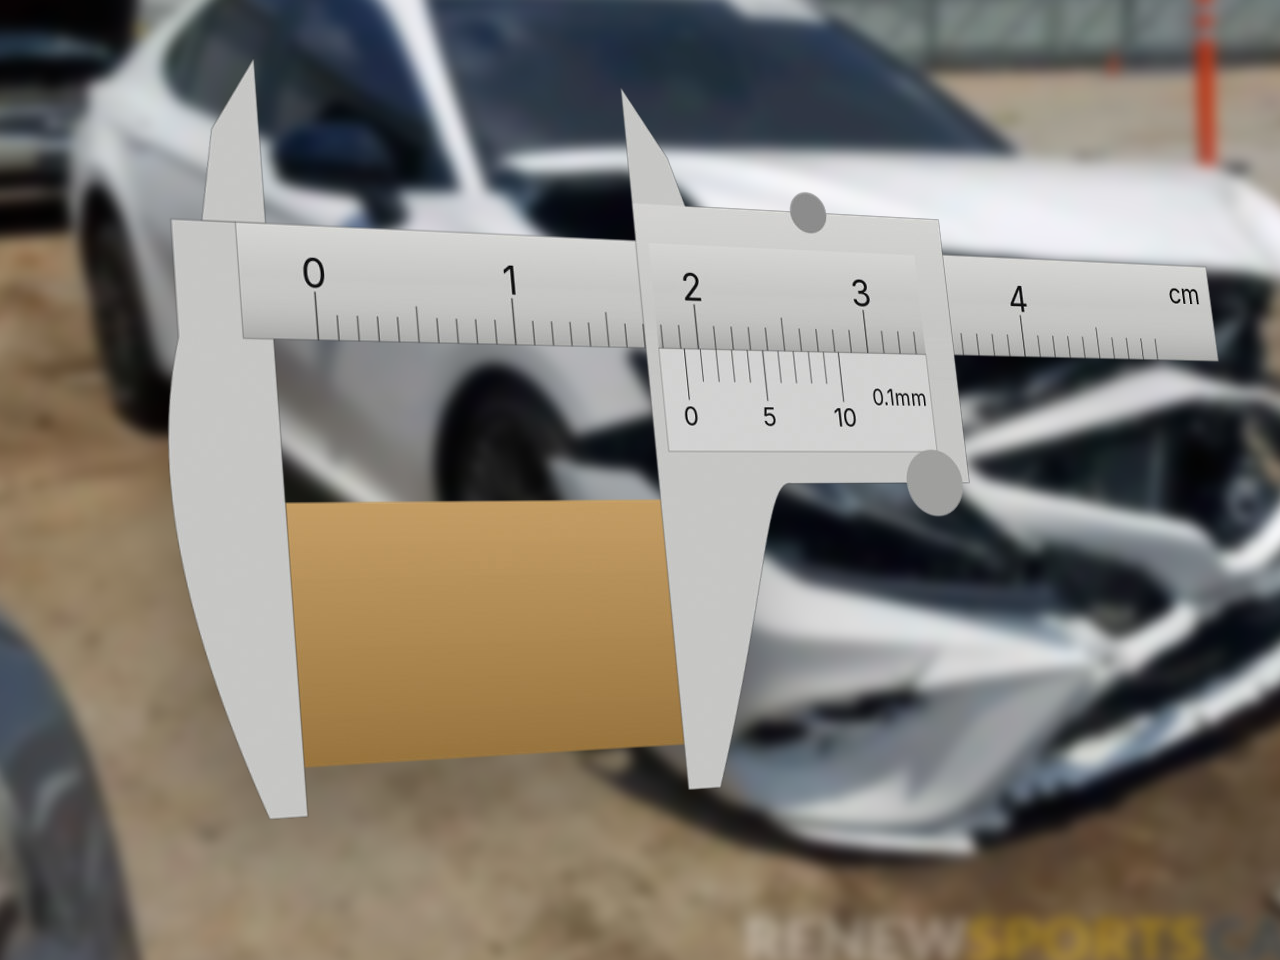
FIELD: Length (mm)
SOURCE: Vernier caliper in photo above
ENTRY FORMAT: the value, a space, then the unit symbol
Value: 19.2 mm
